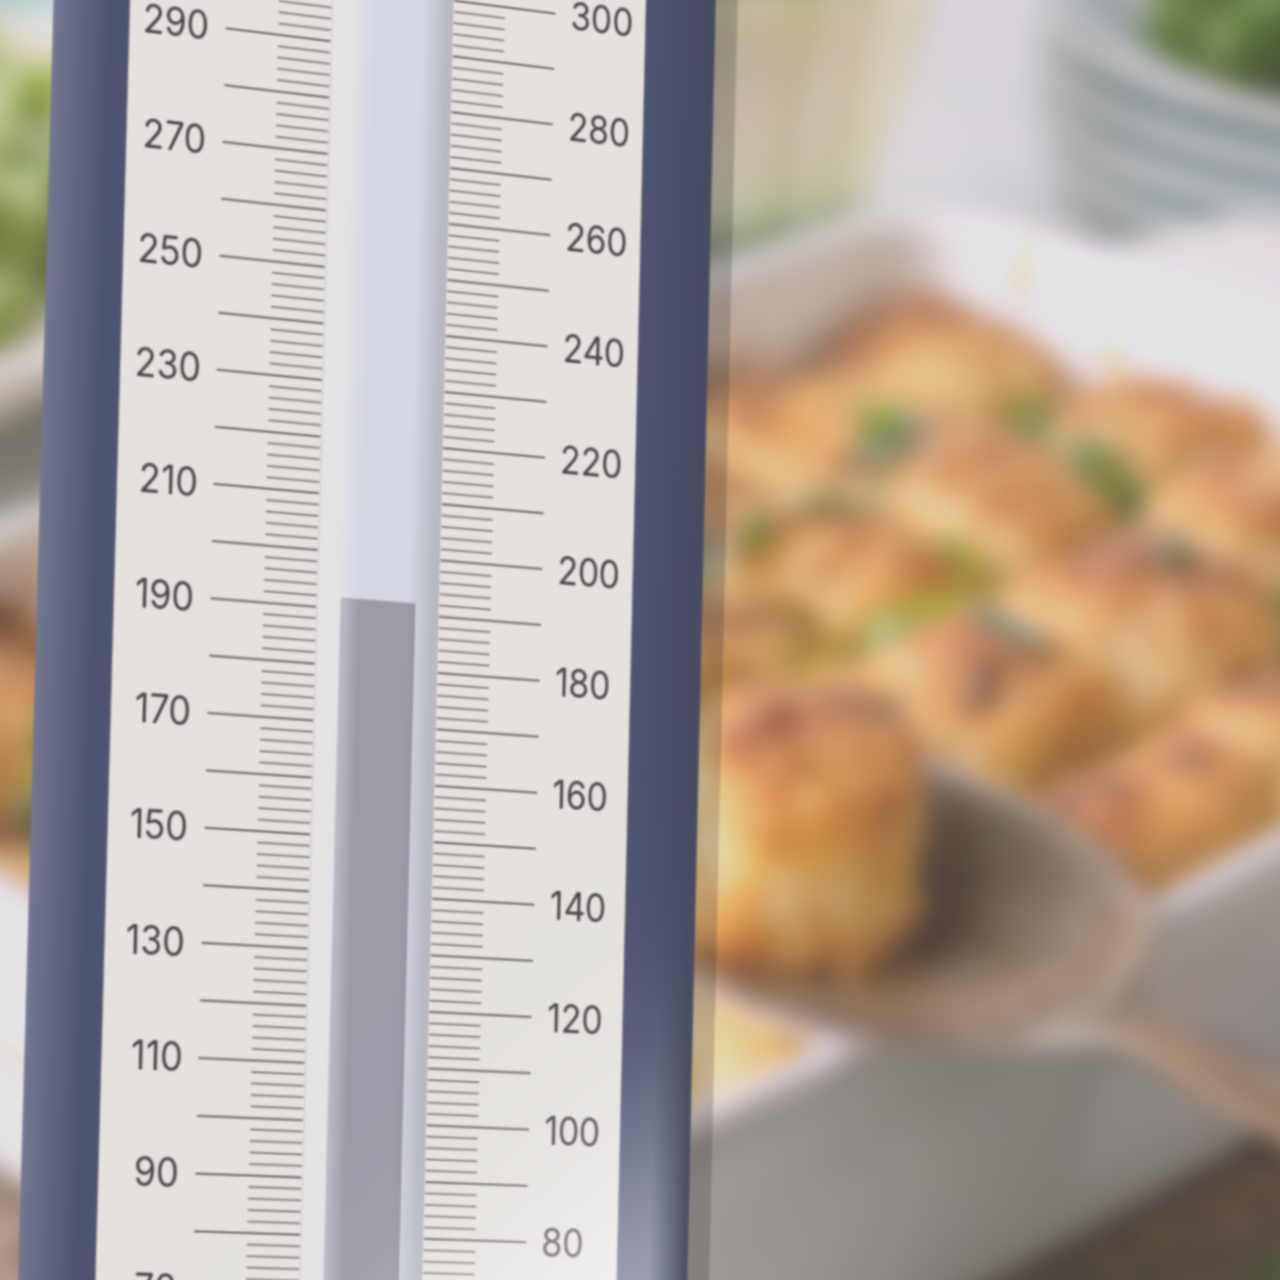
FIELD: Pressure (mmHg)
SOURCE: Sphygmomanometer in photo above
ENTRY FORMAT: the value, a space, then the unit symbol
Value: 192 mmHg
